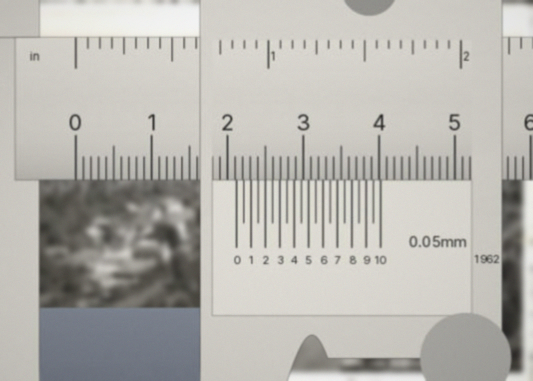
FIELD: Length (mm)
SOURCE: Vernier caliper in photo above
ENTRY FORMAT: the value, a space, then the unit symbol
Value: 21.2 mm
